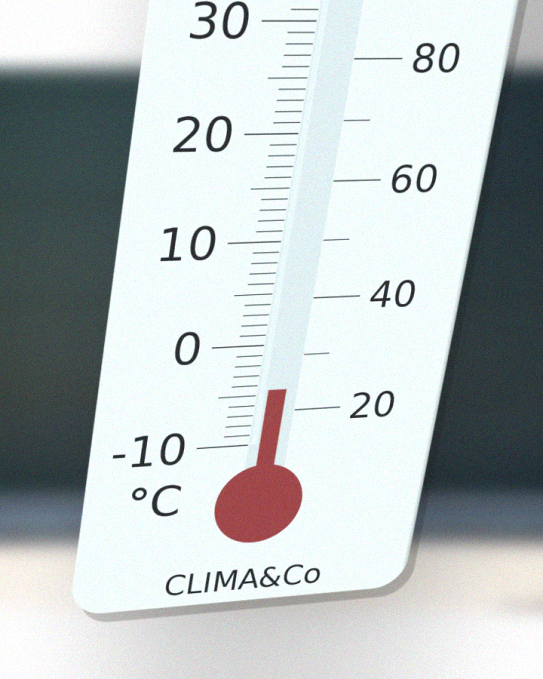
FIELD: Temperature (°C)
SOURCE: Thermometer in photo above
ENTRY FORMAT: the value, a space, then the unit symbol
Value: -4.5 °C
